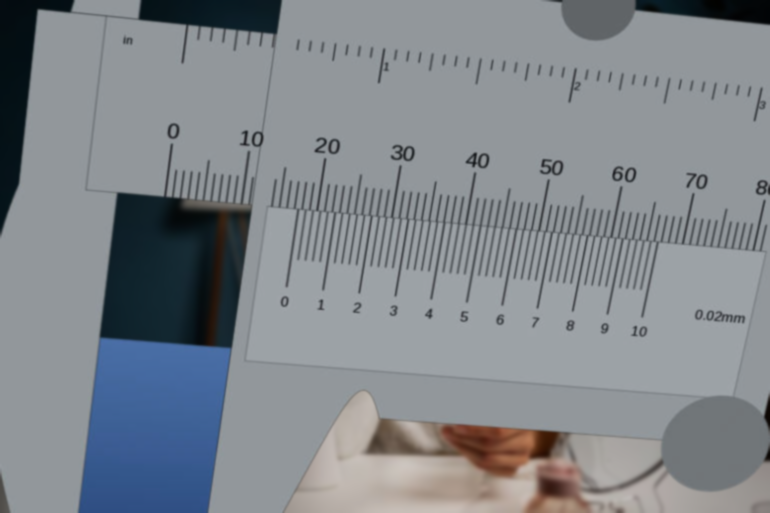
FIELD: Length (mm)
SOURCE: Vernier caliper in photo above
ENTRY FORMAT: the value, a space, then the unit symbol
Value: 17.5 mm
